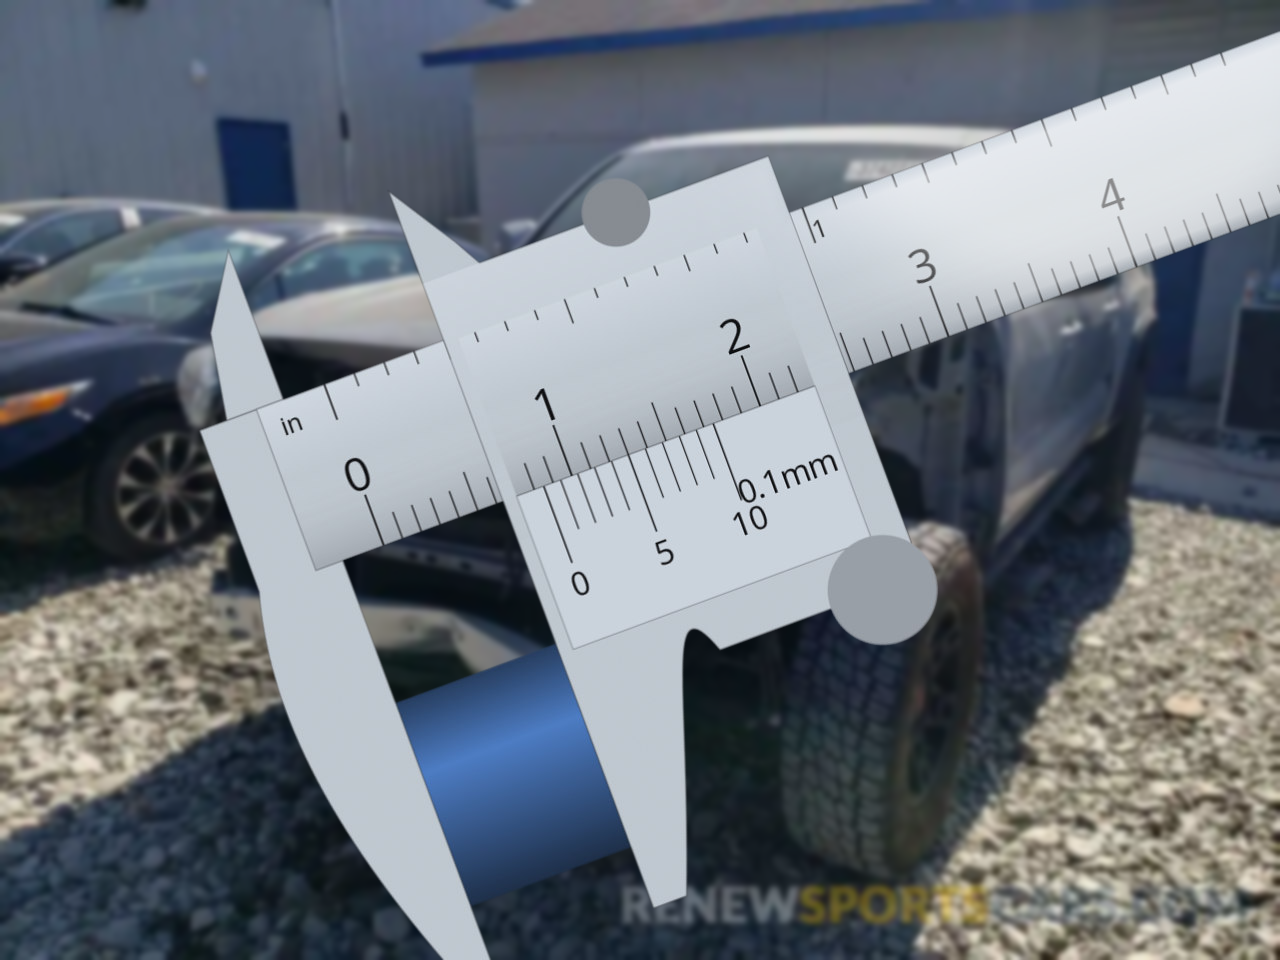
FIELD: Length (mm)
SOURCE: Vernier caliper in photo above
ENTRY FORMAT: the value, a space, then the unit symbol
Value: 8.5 mm
